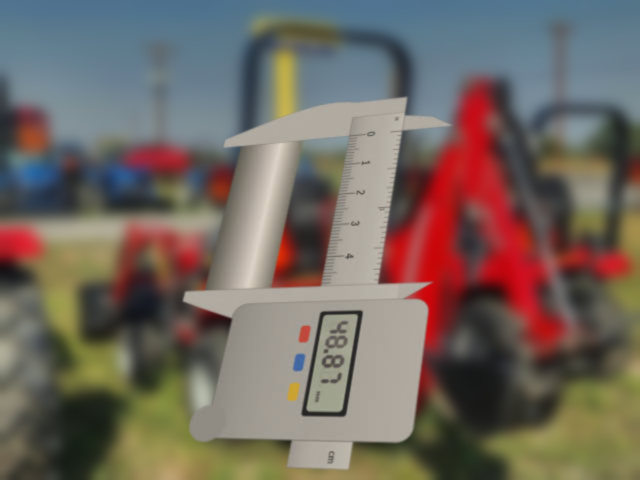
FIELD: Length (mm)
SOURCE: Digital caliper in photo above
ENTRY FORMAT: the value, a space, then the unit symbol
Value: 48.87 mm
